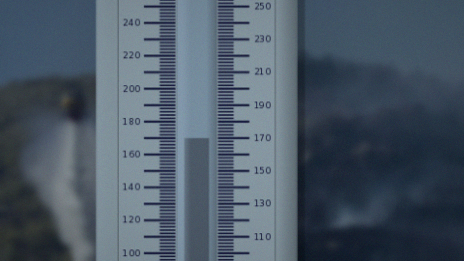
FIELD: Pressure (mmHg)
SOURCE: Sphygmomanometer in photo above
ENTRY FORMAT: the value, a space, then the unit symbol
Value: 170 mmHg
